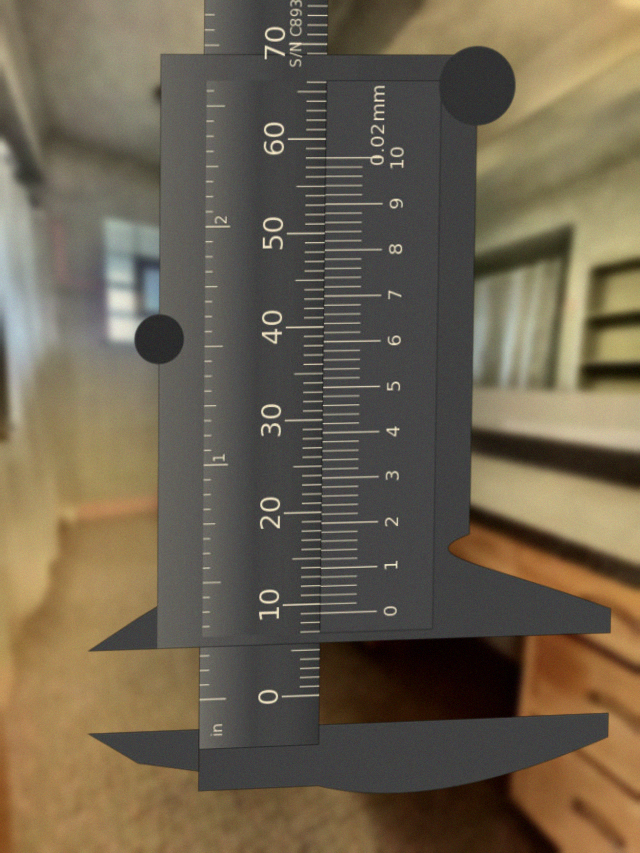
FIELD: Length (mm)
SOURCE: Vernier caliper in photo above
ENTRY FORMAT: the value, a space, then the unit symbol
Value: 9.0 mm
